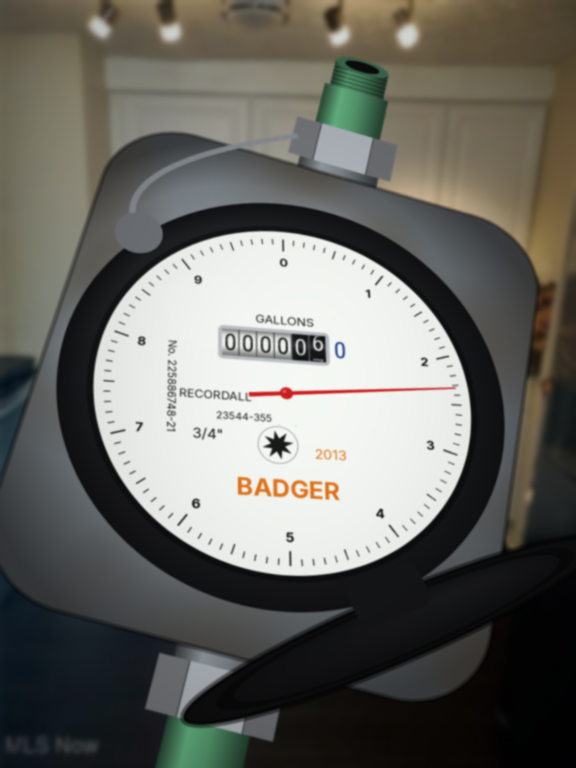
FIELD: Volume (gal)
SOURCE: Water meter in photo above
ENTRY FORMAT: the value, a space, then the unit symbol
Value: 62.3 gal
